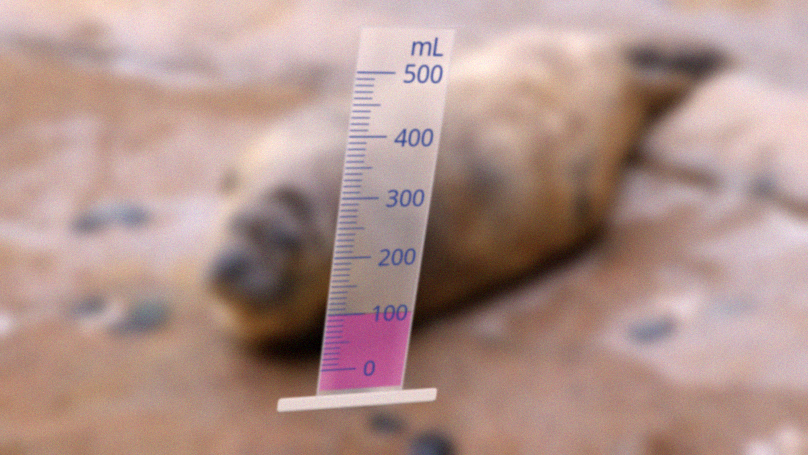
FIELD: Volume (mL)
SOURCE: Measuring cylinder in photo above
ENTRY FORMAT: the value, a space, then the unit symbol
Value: 100 mL
